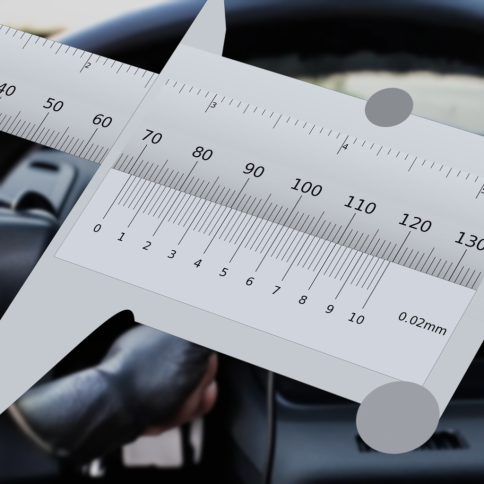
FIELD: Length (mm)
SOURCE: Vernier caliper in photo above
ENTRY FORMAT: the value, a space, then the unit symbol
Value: 70.6 mm
